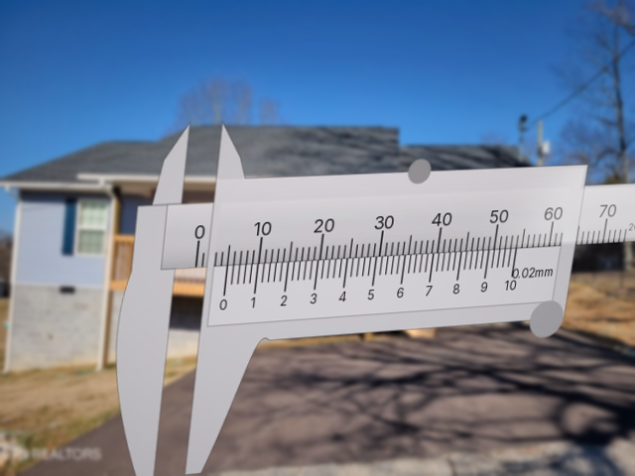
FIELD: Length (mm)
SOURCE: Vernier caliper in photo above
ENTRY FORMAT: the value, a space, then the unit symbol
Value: 5.0 mm
